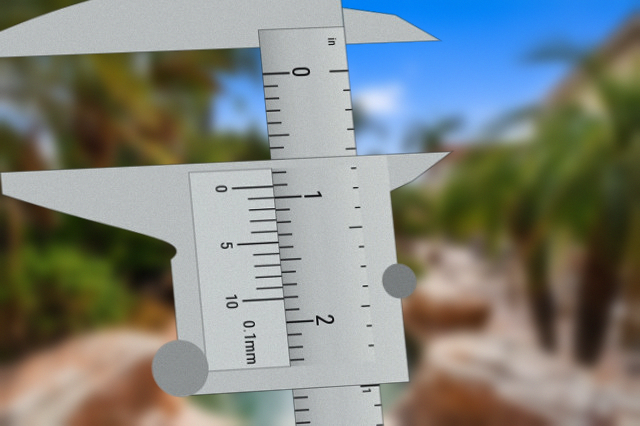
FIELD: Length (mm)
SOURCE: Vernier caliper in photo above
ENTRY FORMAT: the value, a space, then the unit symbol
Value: 9.1 mm
